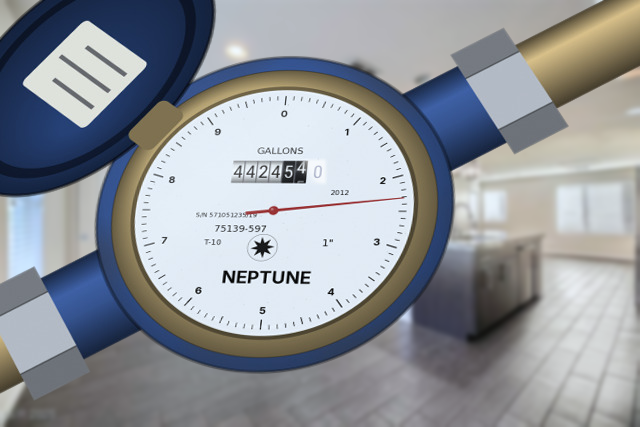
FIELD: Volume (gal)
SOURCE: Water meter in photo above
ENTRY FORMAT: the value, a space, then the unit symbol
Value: 4424542.3 gal
